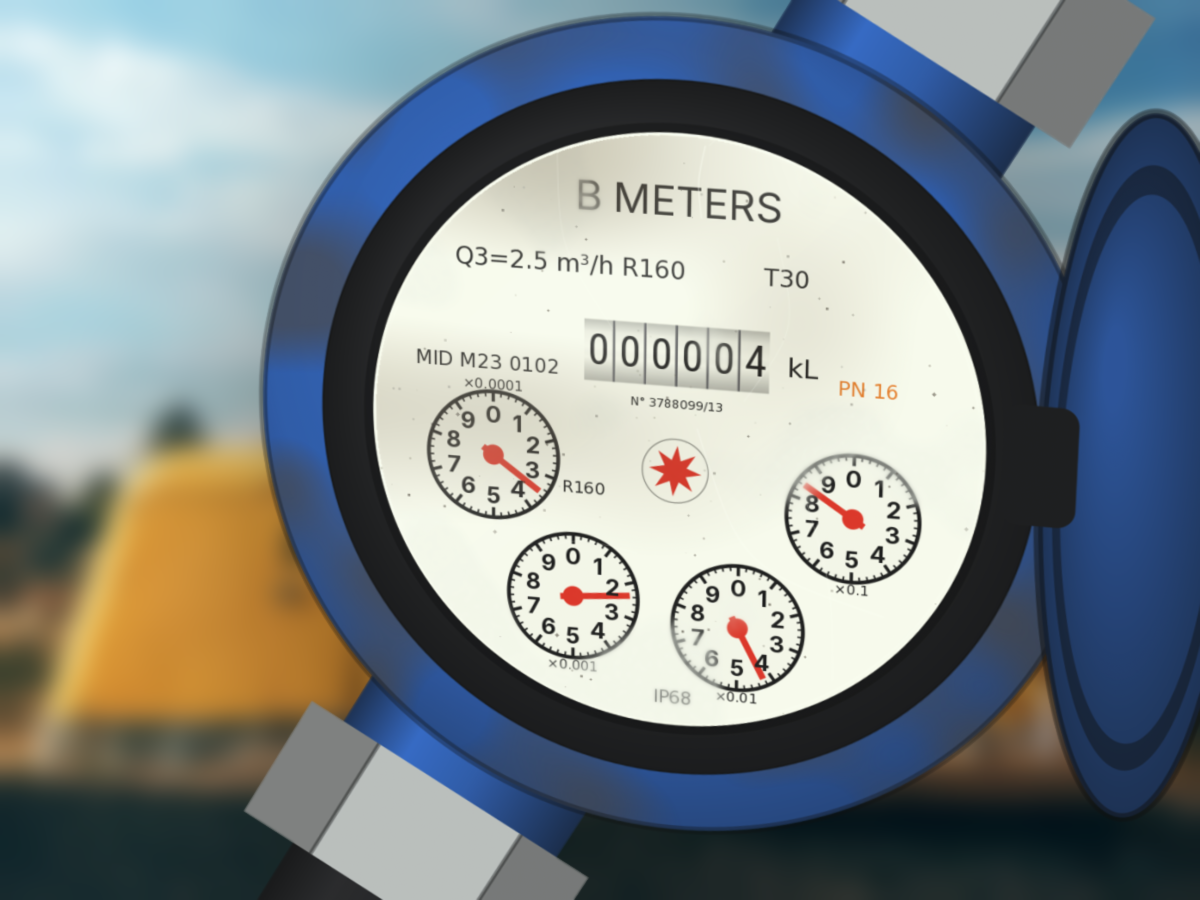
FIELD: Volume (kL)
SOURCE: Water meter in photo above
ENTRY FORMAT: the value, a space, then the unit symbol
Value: 4.8423 kL
